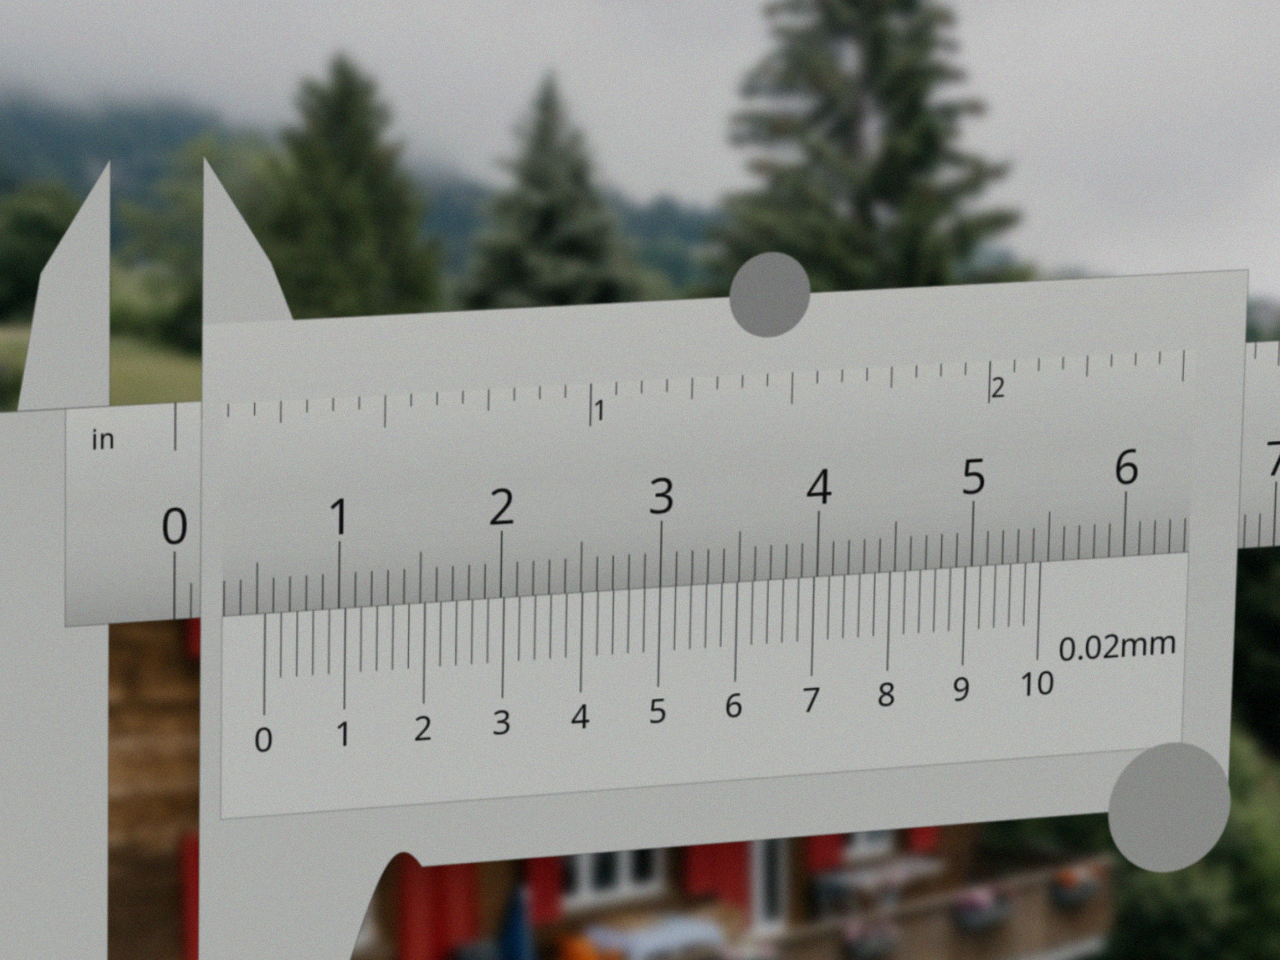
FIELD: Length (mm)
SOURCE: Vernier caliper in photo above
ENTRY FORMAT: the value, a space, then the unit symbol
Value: 5.5 mm
